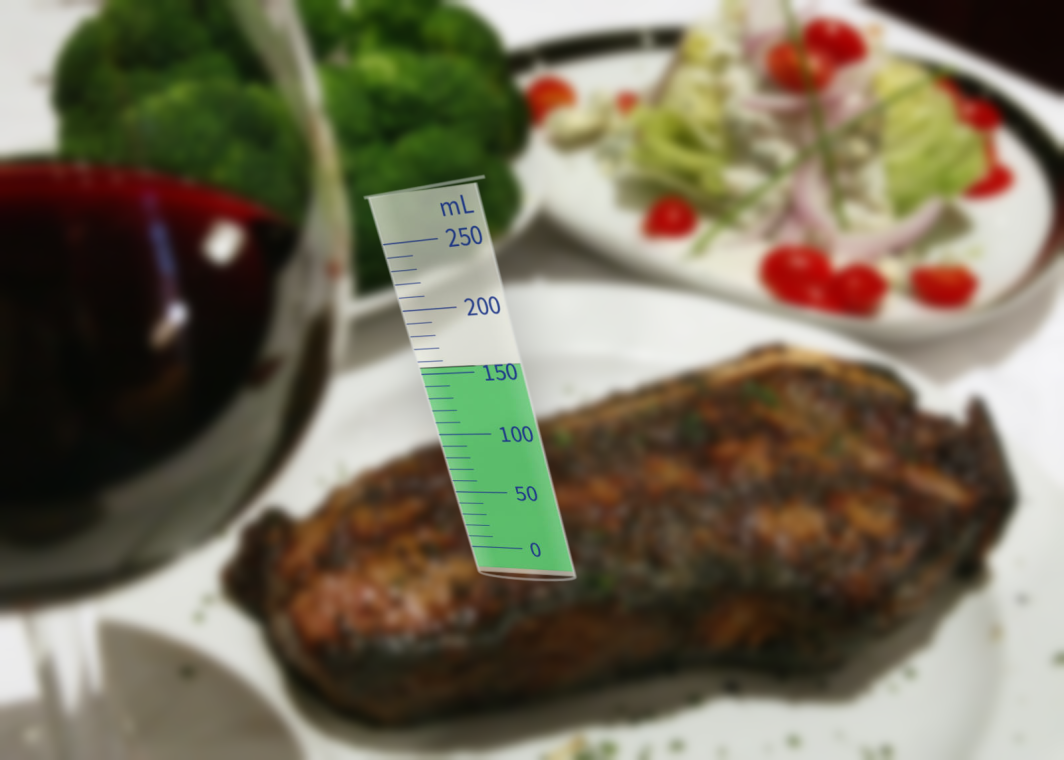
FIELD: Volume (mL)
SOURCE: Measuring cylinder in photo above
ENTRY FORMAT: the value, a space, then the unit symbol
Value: 155 mL
